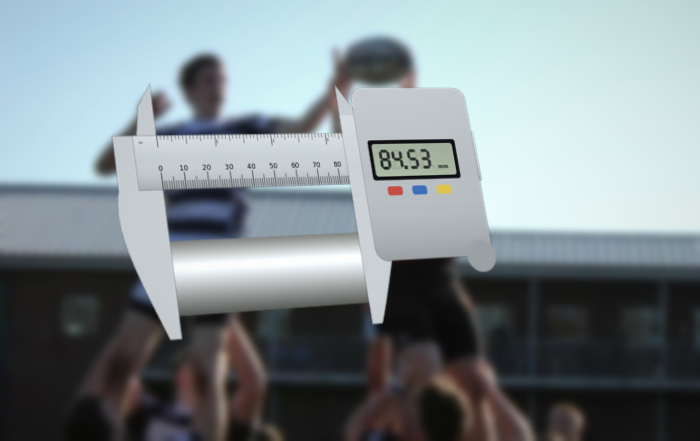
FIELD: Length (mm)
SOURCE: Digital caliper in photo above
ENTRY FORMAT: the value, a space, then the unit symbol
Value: 84.53 mm
